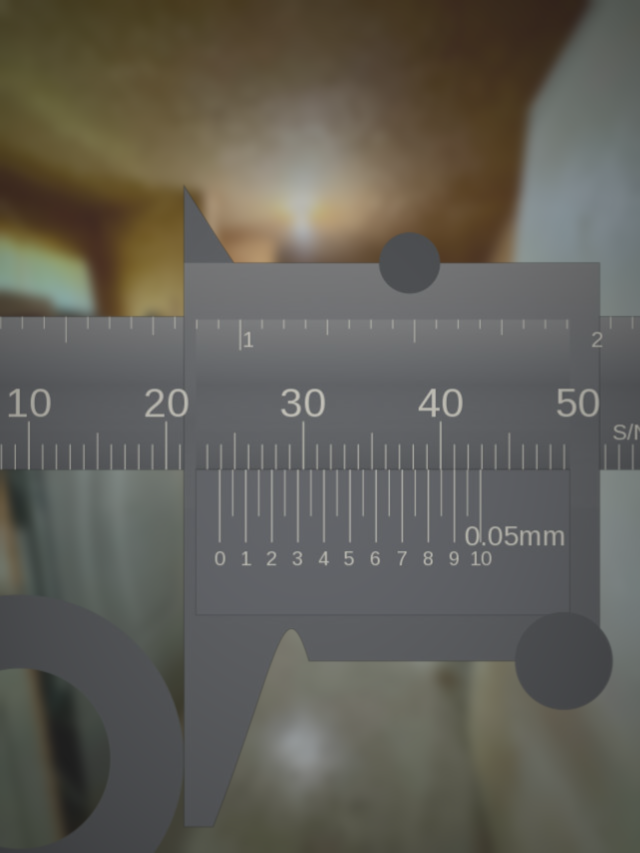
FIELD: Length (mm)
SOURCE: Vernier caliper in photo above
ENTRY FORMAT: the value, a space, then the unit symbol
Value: 23.9 mm
